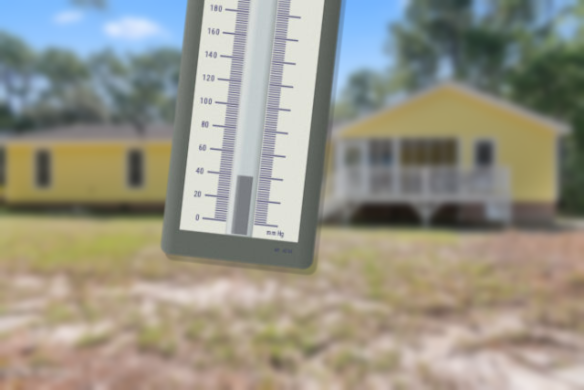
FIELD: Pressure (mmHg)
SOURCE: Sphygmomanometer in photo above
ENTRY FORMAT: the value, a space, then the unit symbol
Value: 40 mmHg
